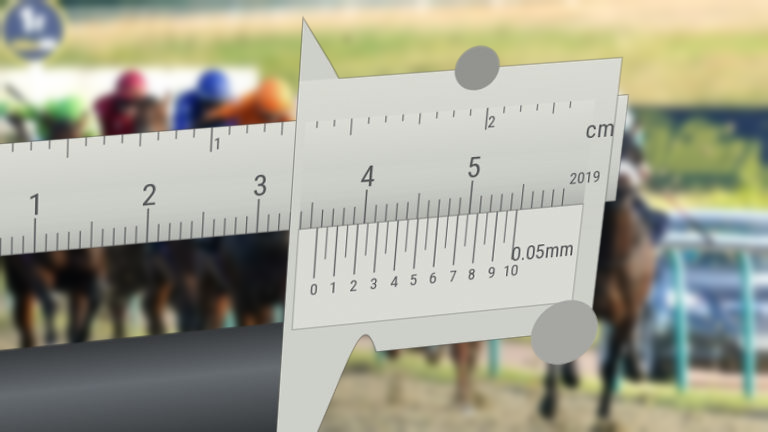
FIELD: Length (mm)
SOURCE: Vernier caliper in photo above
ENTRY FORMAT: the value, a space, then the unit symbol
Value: 35.6 mm
